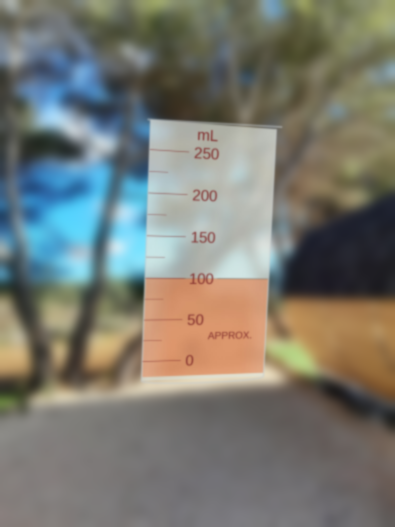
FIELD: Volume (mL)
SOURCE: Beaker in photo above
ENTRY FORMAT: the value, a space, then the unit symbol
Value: 100 mL
